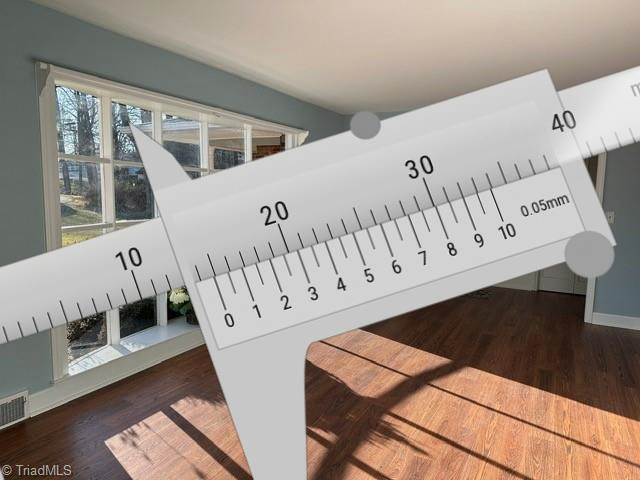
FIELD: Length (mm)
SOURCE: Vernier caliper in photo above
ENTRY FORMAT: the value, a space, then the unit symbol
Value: 14.9 mm
